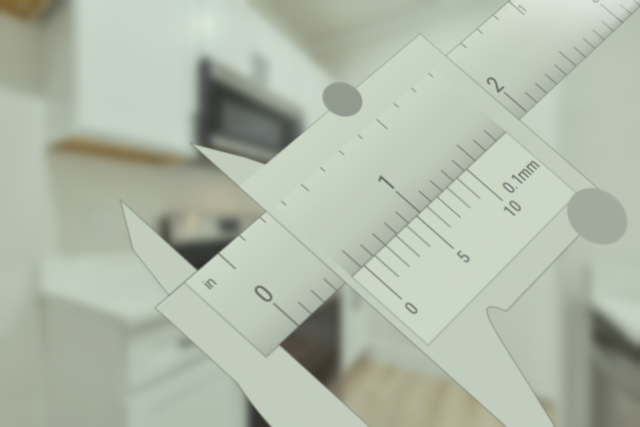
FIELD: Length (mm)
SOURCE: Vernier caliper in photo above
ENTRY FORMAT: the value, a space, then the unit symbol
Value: 5.2 mm
